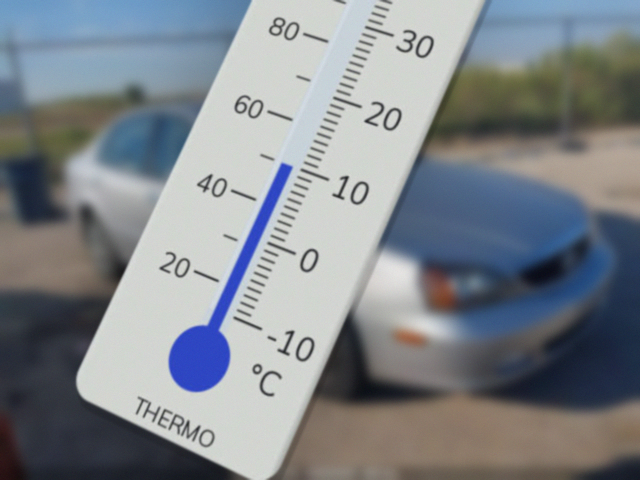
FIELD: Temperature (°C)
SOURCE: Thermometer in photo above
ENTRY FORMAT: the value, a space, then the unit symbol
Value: 10 °C
